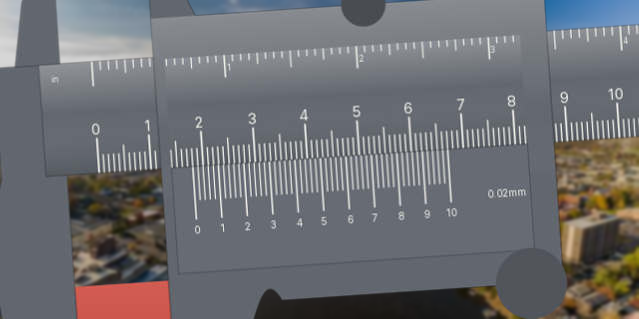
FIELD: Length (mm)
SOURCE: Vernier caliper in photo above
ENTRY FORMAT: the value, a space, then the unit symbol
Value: 18.0 mm
